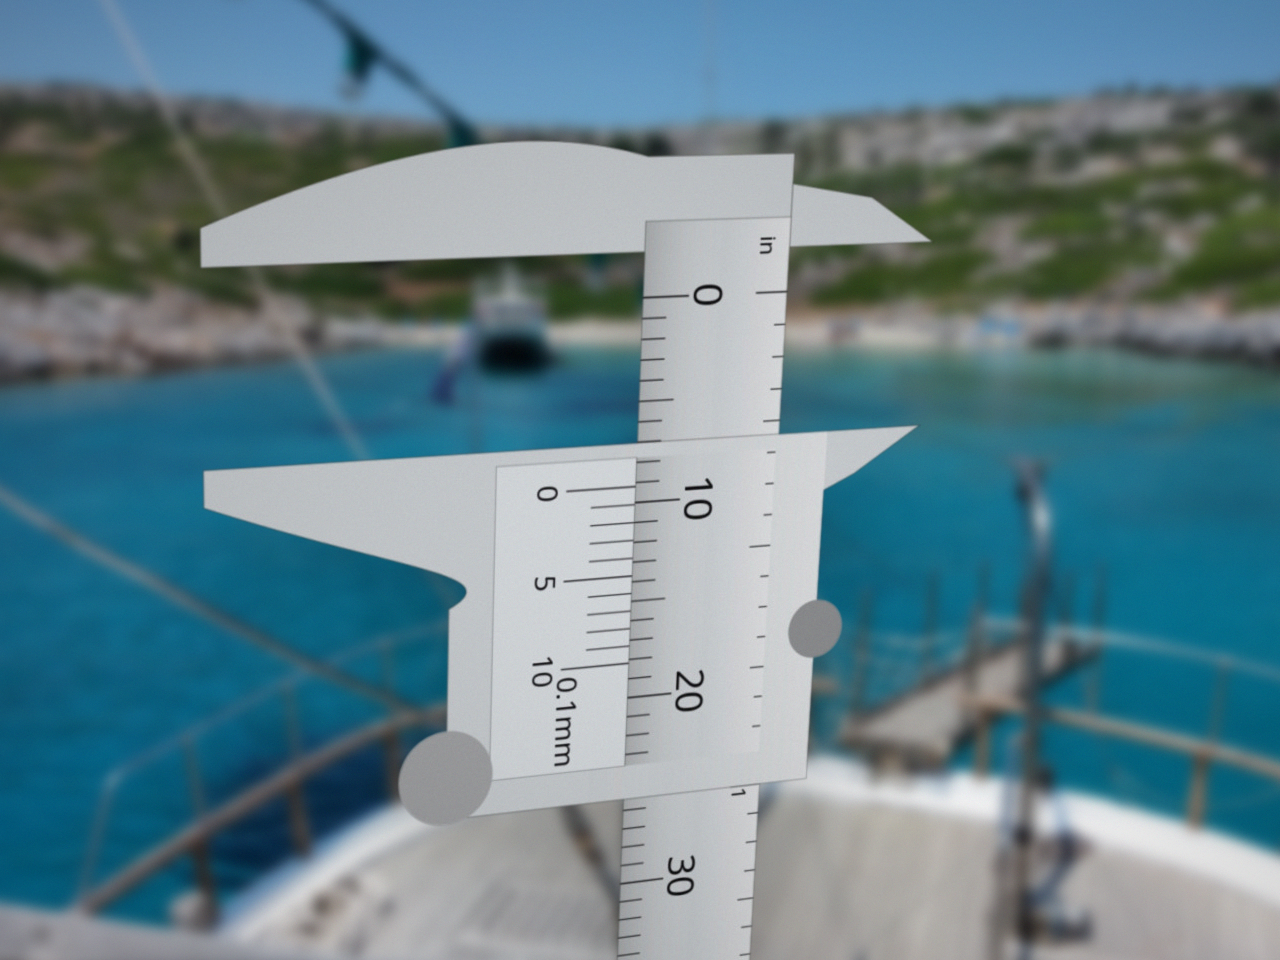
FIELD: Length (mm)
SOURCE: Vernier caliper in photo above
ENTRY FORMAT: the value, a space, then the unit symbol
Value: 9.2 mm
